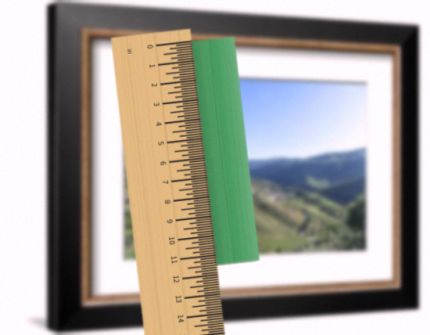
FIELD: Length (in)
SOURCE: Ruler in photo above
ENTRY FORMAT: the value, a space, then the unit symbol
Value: 11.5 in
